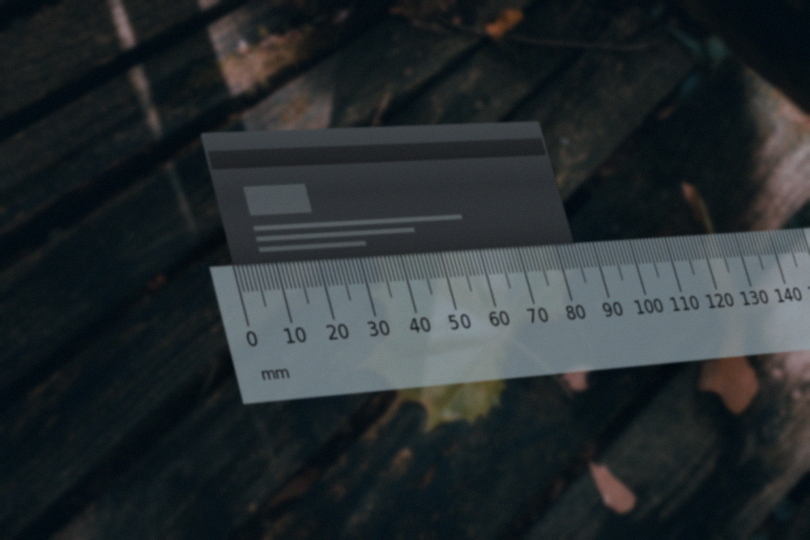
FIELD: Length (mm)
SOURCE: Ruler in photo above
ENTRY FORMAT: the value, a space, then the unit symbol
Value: 85 mm
